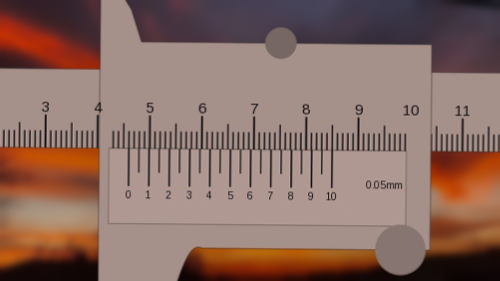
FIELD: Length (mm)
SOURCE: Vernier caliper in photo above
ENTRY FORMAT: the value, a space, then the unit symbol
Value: 46.0 mm
